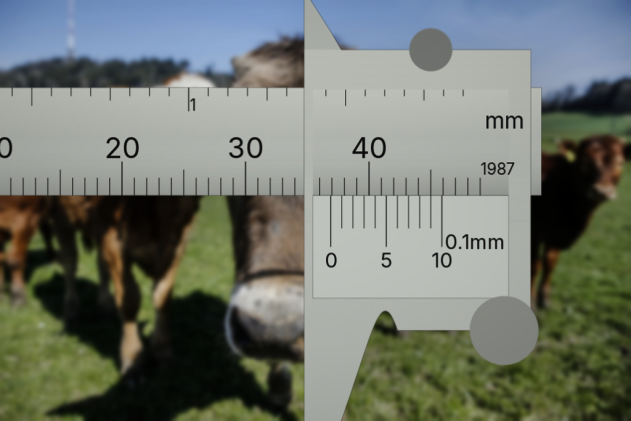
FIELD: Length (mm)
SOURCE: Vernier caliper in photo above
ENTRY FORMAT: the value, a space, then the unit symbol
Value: 36.9 mm
